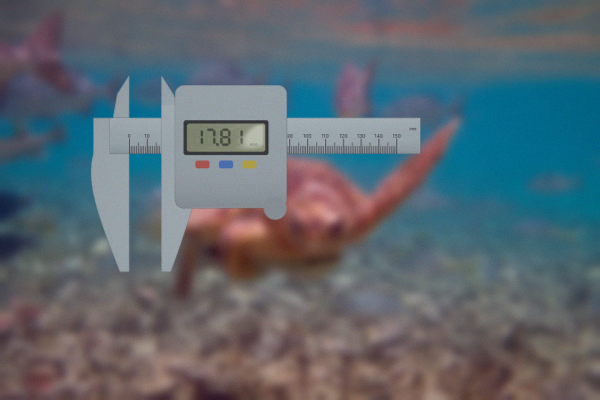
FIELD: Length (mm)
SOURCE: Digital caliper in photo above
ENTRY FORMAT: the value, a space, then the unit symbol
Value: 17.81 mm
